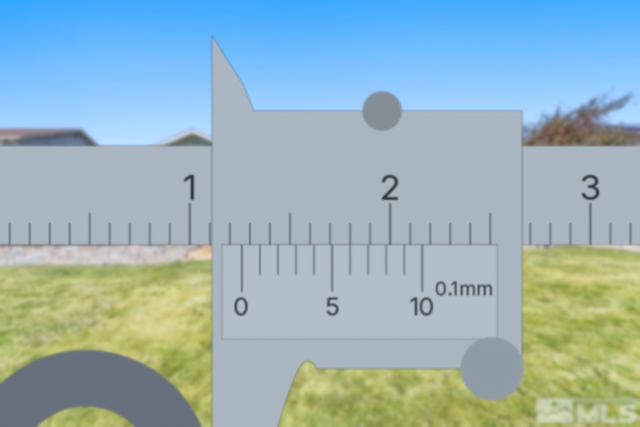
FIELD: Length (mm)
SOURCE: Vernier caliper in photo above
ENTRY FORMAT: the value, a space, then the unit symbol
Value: 12.6 mm
